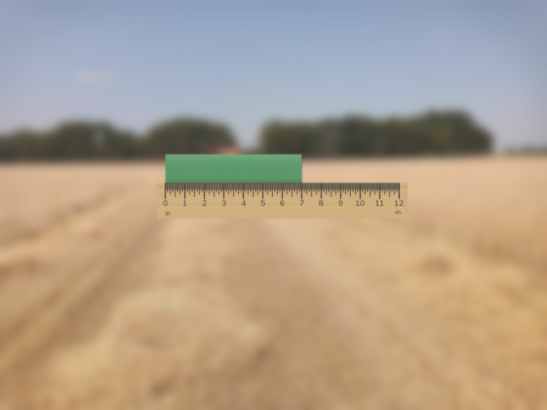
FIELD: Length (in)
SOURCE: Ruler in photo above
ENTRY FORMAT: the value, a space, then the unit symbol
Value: 7 in
